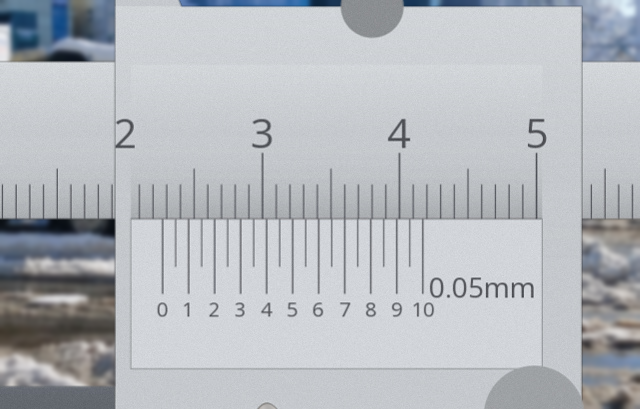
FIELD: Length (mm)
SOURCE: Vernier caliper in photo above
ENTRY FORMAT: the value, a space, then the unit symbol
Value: 22.7 mm
